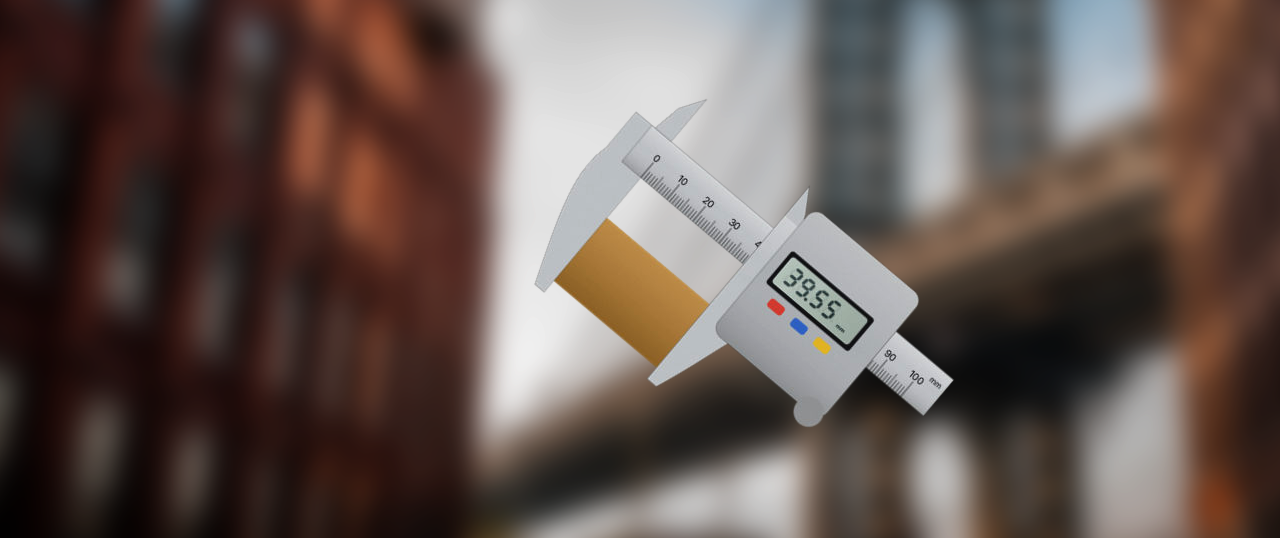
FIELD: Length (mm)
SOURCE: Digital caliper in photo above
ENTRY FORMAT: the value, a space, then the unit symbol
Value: 39.55 mm
